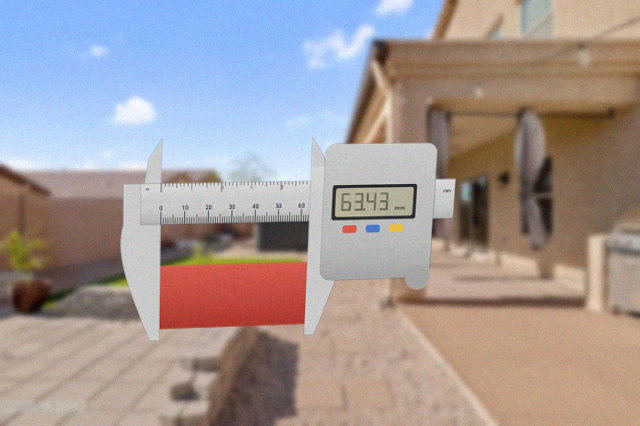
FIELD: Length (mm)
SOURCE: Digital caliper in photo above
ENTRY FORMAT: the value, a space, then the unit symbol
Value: 63.43 mm
